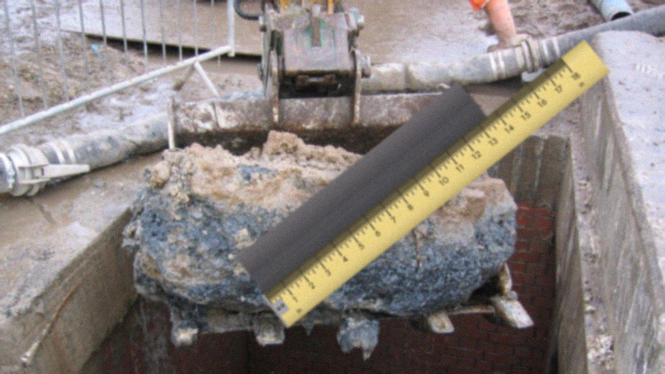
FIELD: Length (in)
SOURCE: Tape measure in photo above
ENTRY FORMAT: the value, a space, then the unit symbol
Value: 13.5 in
